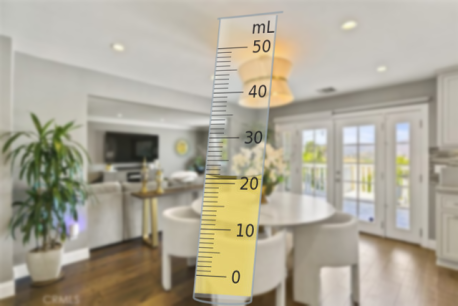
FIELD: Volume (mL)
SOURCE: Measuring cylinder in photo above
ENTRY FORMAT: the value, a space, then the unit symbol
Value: 21 mL
